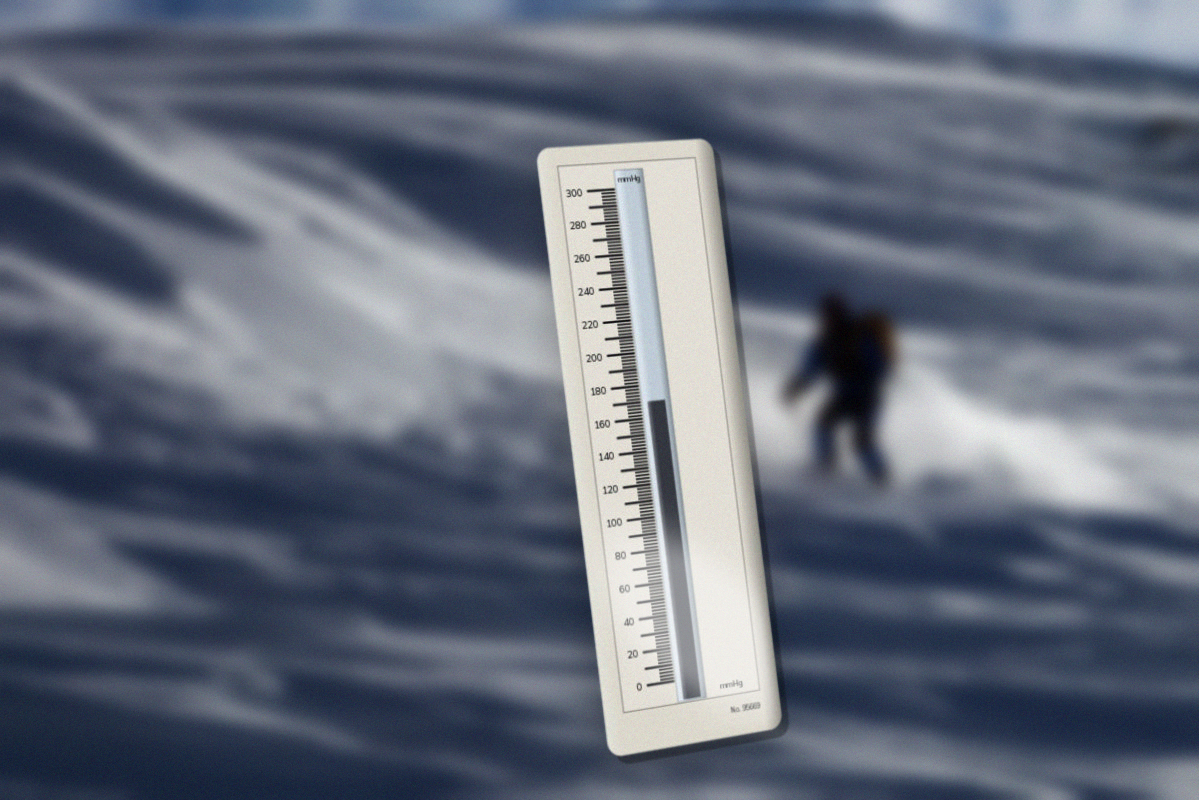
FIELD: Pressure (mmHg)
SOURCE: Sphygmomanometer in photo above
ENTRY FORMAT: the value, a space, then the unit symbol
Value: 170 mmHg
